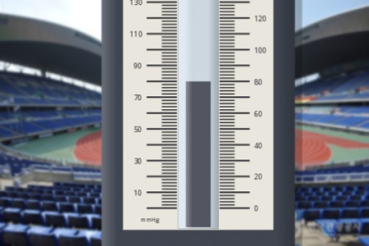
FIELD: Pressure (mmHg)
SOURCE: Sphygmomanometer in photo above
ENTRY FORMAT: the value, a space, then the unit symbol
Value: 80 mmHg
